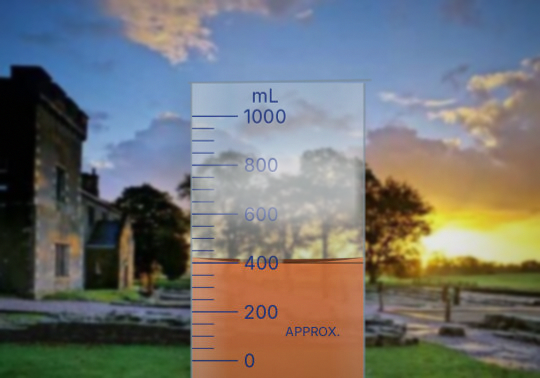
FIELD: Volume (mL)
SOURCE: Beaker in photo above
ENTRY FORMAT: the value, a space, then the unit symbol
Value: 400 mL
